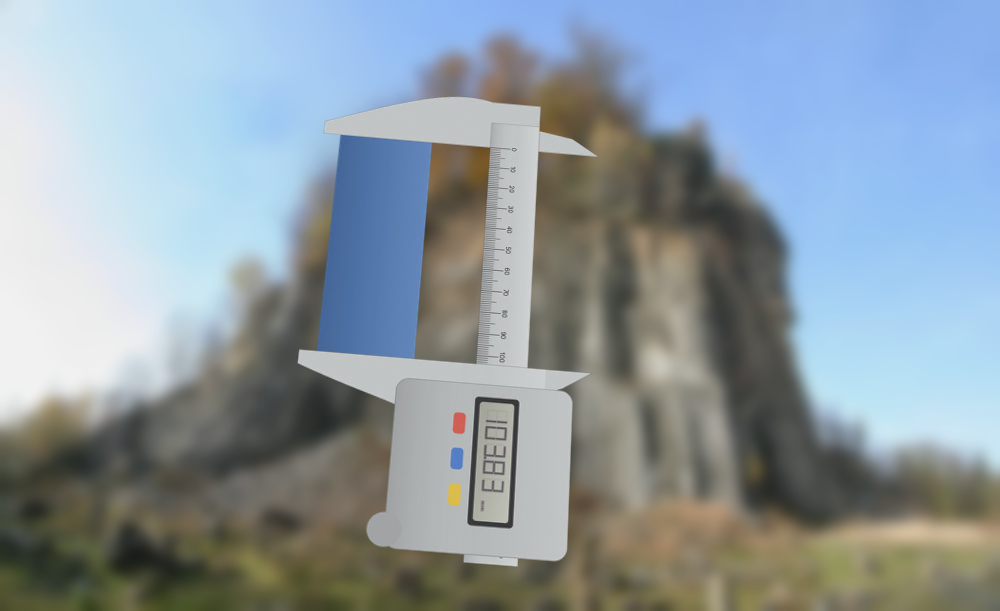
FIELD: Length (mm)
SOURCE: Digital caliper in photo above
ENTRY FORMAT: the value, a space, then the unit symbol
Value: 103.83 mm
